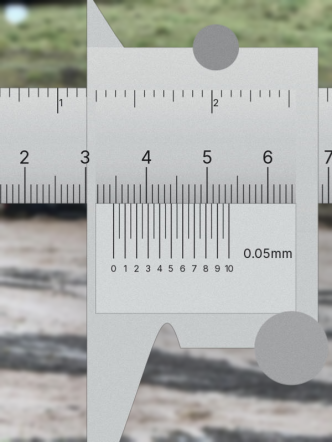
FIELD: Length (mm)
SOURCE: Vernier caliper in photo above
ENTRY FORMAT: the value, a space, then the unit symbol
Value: 34.6 mm
